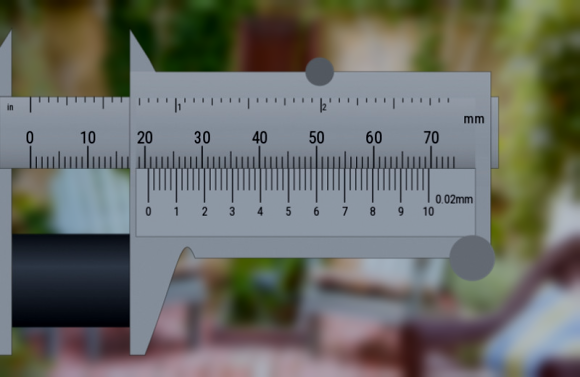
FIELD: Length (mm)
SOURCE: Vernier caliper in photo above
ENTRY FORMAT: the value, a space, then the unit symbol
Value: 20.6 mm
